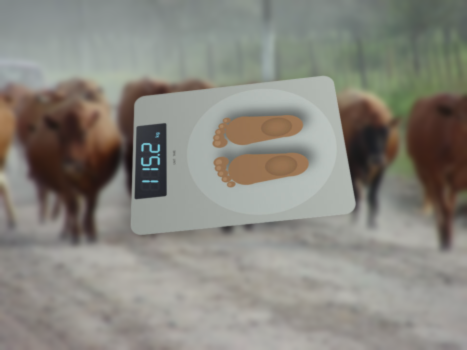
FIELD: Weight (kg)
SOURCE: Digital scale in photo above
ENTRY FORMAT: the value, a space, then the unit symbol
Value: 115.2 kg
